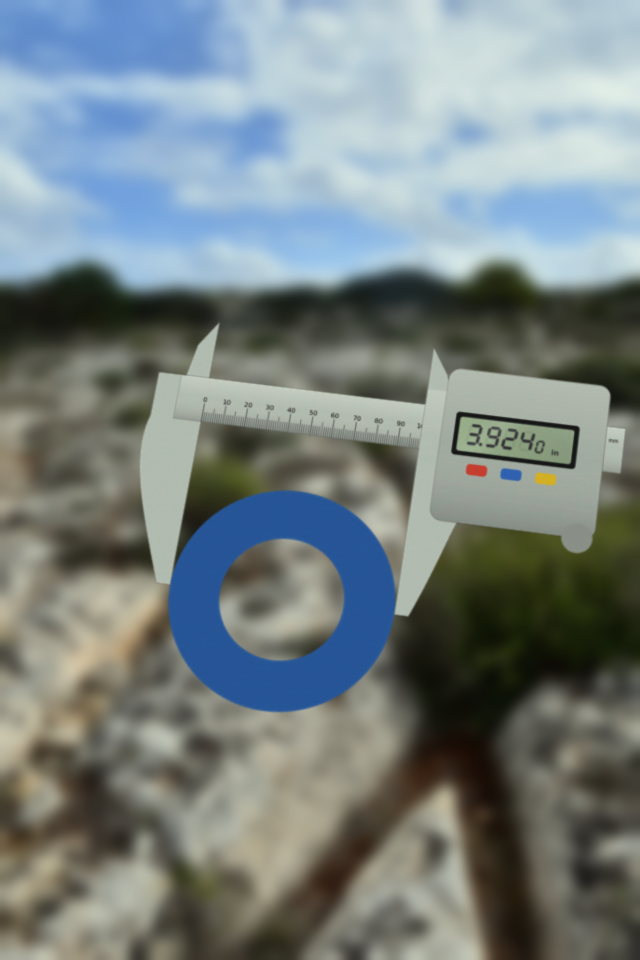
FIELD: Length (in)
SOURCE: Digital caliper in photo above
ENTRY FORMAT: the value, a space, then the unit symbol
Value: 3.9240 in
